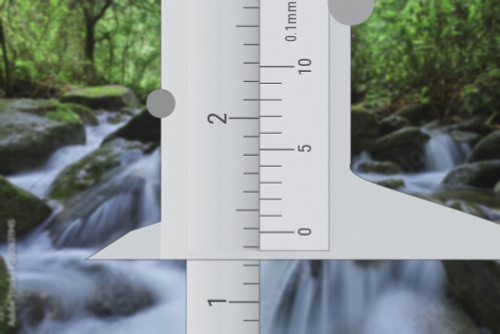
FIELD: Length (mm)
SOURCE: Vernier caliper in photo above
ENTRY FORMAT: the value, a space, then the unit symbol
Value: 13.8 mm
